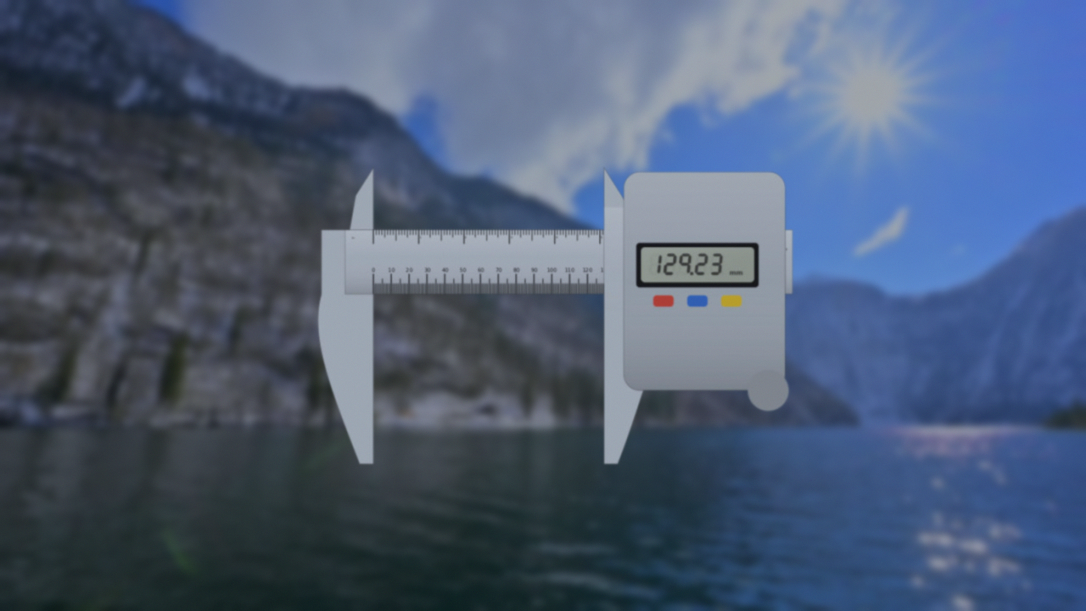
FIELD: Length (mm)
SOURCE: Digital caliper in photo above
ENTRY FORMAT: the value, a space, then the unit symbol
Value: 129.23 mm
